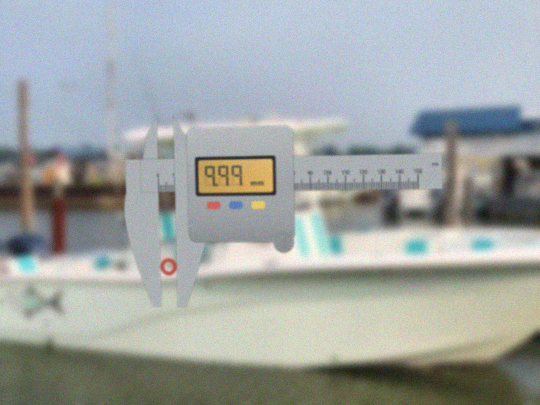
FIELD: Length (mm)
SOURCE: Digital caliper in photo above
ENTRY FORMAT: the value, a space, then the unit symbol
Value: 9.99 mm
